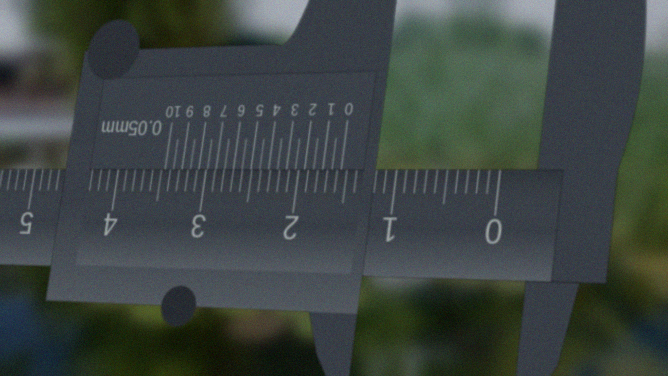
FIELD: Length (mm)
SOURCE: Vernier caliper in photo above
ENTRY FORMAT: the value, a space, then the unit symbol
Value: 15.6 mm
